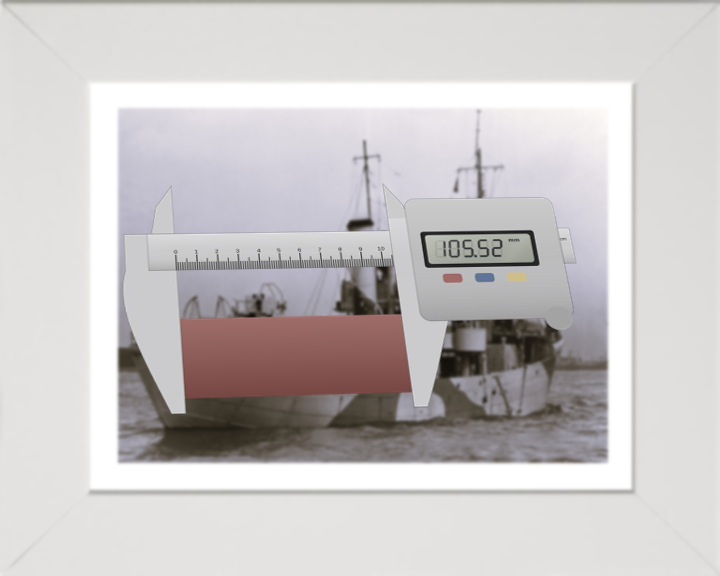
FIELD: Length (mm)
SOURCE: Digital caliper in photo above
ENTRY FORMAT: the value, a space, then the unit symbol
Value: 105.52 mm
